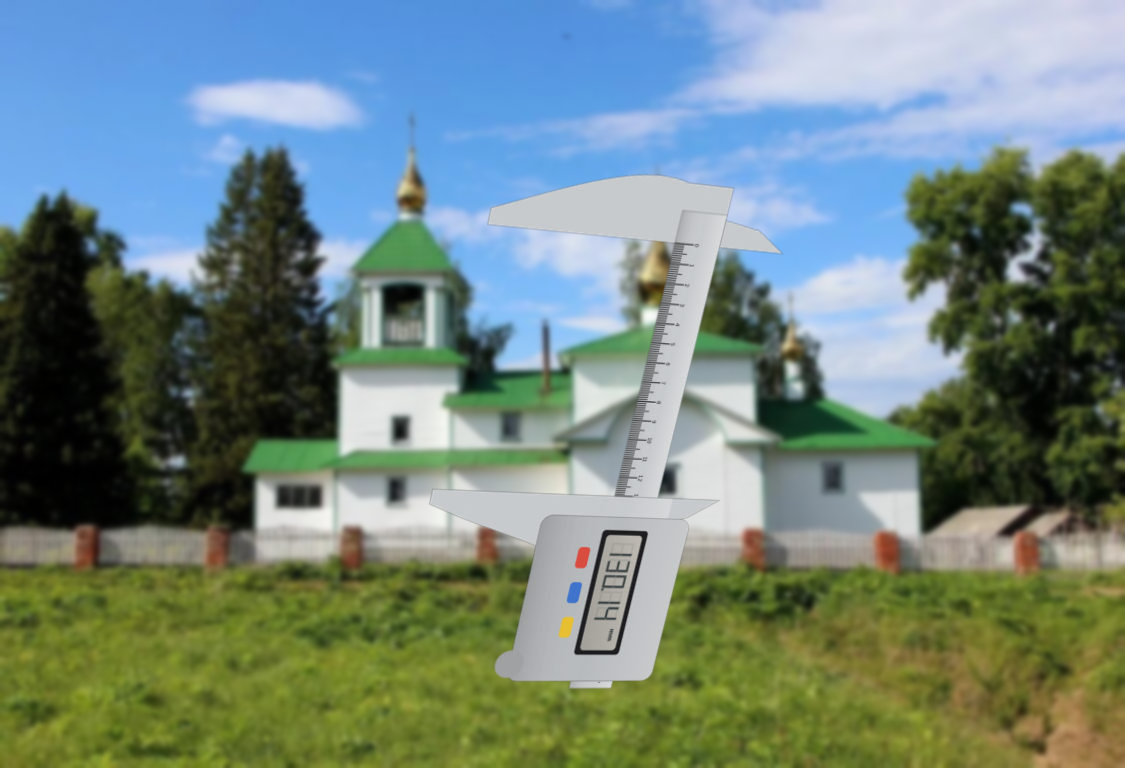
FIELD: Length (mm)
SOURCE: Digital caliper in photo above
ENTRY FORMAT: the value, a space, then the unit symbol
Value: 130.14 mm
